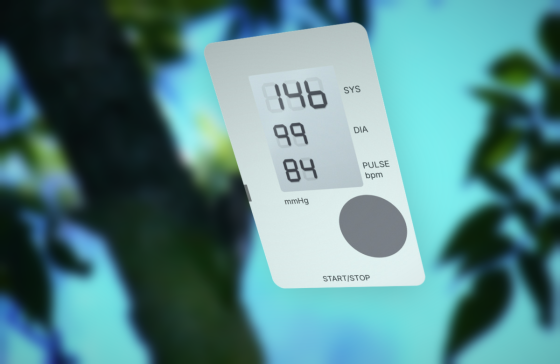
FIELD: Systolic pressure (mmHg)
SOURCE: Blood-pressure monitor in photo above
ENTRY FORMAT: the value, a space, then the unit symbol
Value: 146 mmHg
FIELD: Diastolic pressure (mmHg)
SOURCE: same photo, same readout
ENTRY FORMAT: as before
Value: 99 mmHg
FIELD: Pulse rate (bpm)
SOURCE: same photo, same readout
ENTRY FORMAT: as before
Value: 84 bpm
